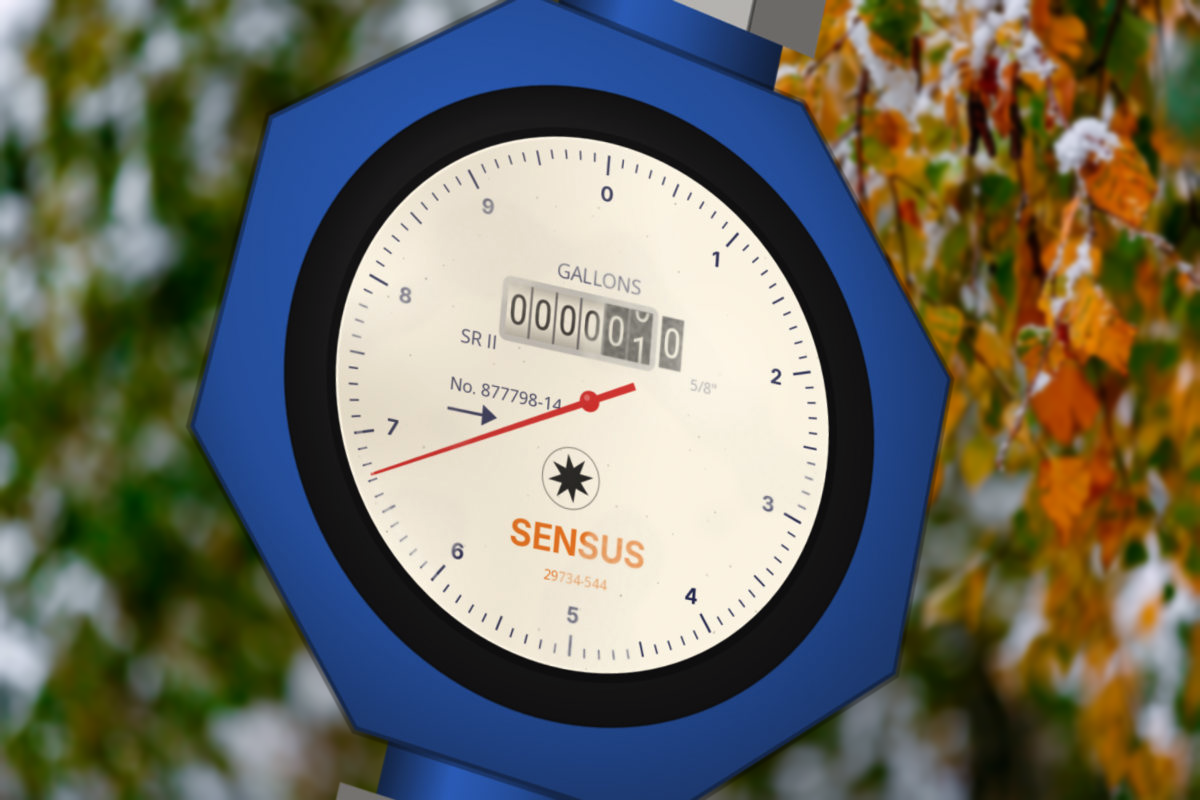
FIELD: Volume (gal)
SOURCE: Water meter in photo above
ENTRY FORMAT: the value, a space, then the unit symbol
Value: 6.7 gal
